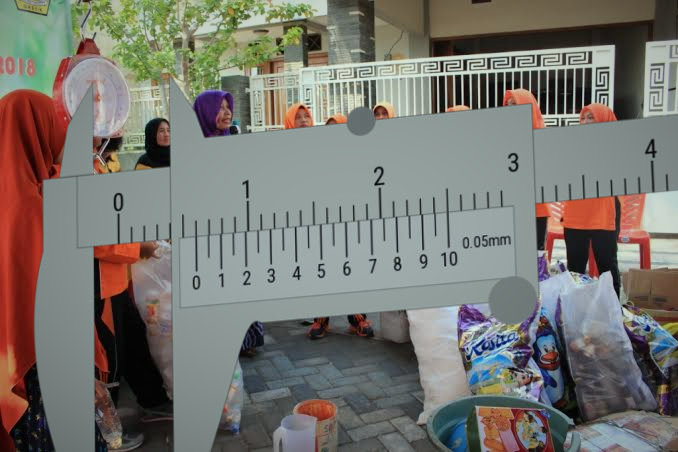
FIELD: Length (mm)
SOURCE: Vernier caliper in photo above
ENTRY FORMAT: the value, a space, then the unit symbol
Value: 6.0 mm
